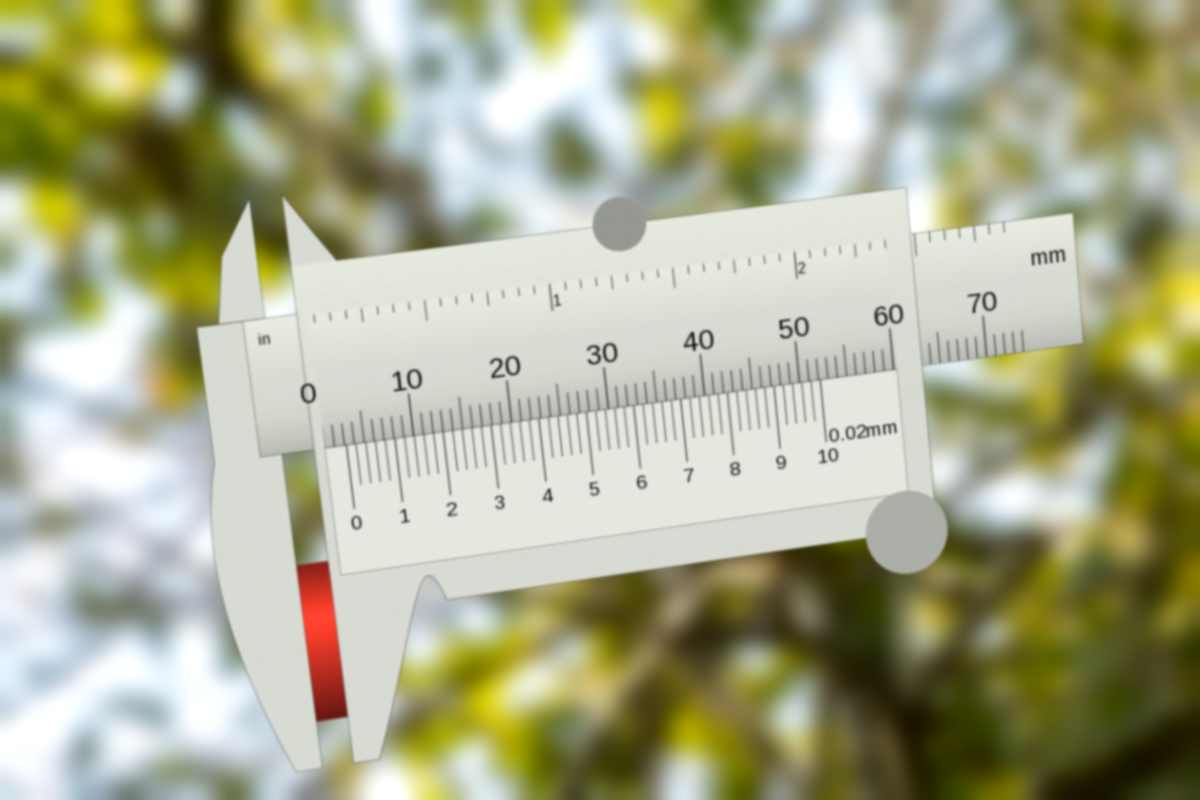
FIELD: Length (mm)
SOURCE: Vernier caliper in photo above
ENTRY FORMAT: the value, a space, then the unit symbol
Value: 3.2 mm
